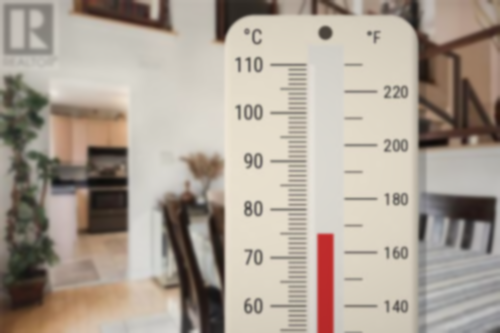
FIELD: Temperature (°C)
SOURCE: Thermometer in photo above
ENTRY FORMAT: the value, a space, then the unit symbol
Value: 75 °C
